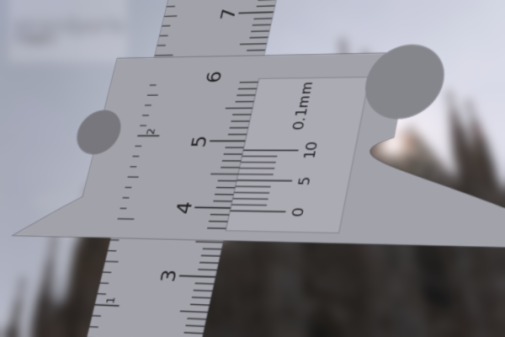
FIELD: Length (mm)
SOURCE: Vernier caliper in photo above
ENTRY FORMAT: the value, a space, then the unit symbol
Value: 39.6 mm
